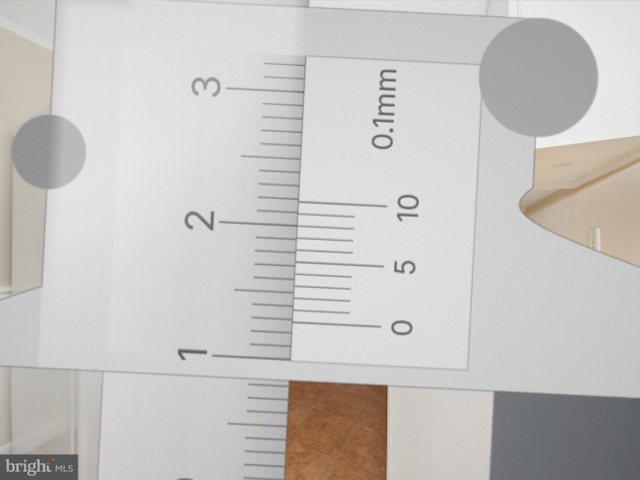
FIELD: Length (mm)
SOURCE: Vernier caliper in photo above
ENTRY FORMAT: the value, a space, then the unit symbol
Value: 12.8 mm
